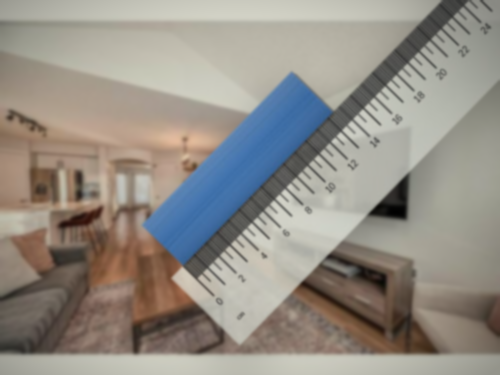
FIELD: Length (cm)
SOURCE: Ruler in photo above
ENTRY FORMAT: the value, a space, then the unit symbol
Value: 13.5 cm
